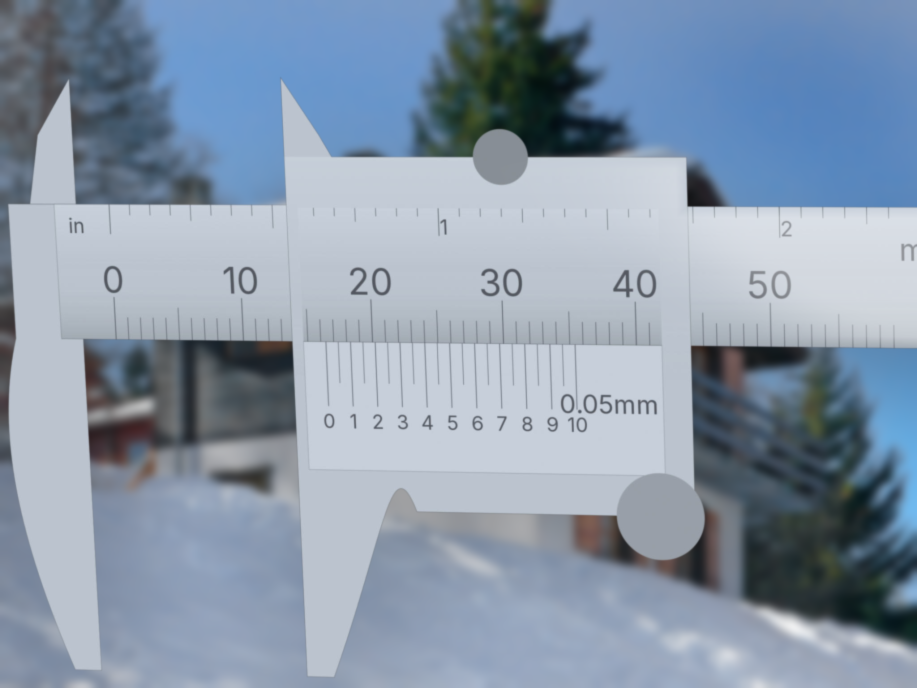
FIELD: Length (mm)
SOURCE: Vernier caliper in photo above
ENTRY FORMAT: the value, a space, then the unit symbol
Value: 16.4 mm
